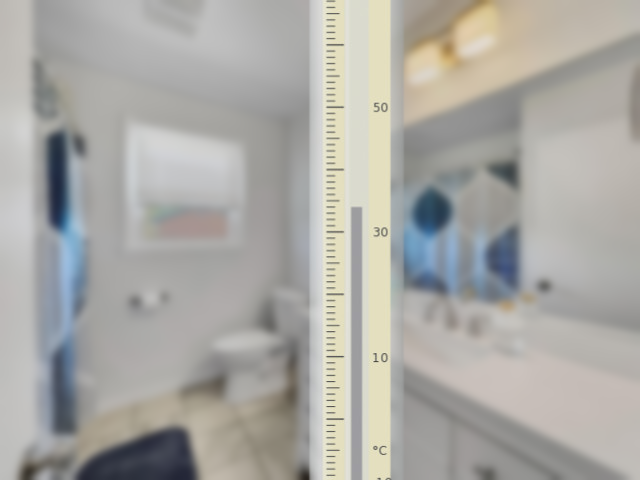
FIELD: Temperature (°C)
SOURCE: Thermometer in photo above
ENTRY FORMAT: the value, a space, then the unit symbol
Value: 34 °C
